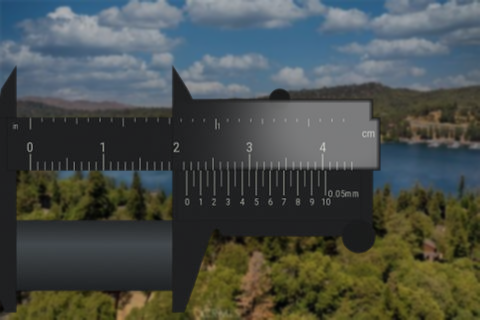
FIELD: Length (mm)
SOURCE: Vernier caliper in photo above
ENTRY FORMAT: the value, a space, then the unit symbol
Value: 21.4 mm
